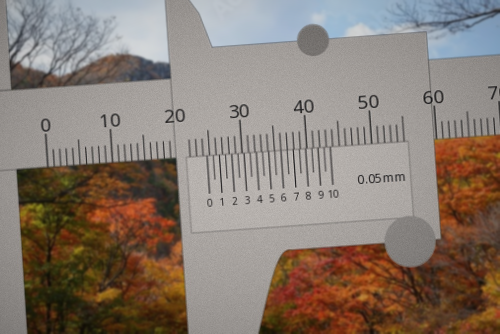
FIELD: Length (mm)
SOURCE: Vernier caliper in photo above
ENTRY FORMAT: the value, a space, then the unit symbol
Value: 24.6 mm
